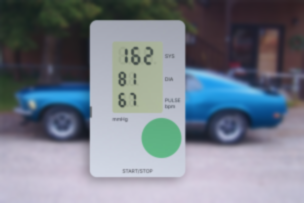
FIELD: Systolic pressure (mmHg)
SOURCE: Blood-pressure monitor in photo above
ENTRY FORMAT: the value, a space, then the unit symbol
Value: 162 mmHg
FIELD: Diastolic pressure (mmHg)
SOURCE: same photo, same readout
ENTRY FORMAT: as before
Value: 81 mmHg
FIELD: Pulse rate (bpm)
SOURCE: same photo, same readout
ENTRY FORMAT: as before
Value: 67 bpm
